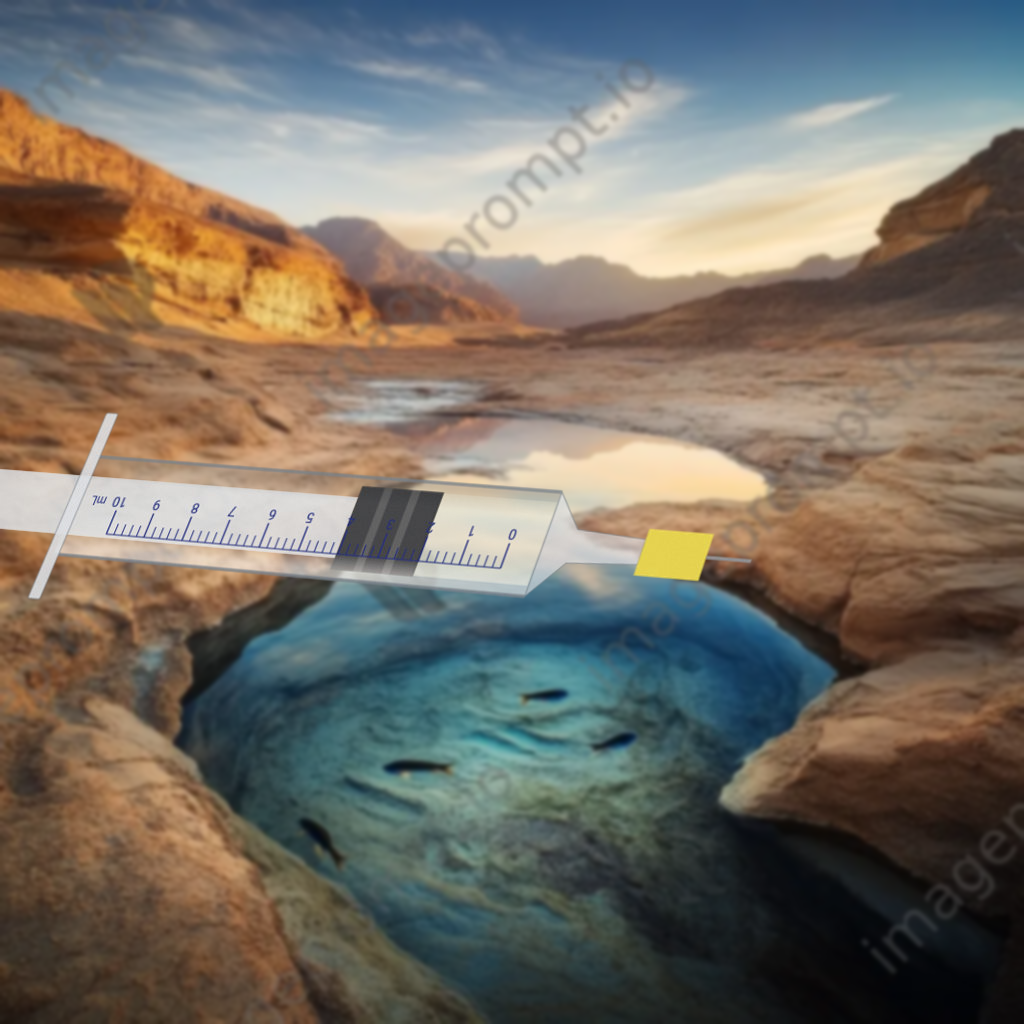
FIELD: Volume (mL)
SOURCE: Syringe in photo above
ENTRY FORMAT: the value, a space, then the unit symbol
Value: 2 mL
